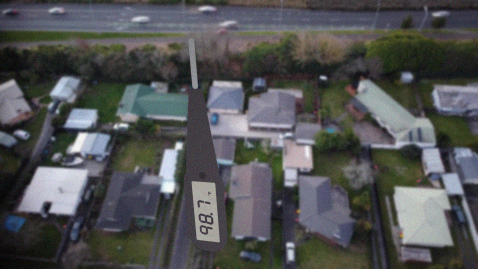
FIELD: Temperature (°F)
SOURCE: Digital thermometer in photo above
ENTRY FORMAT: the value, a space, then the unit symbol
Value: 98.7 °F
